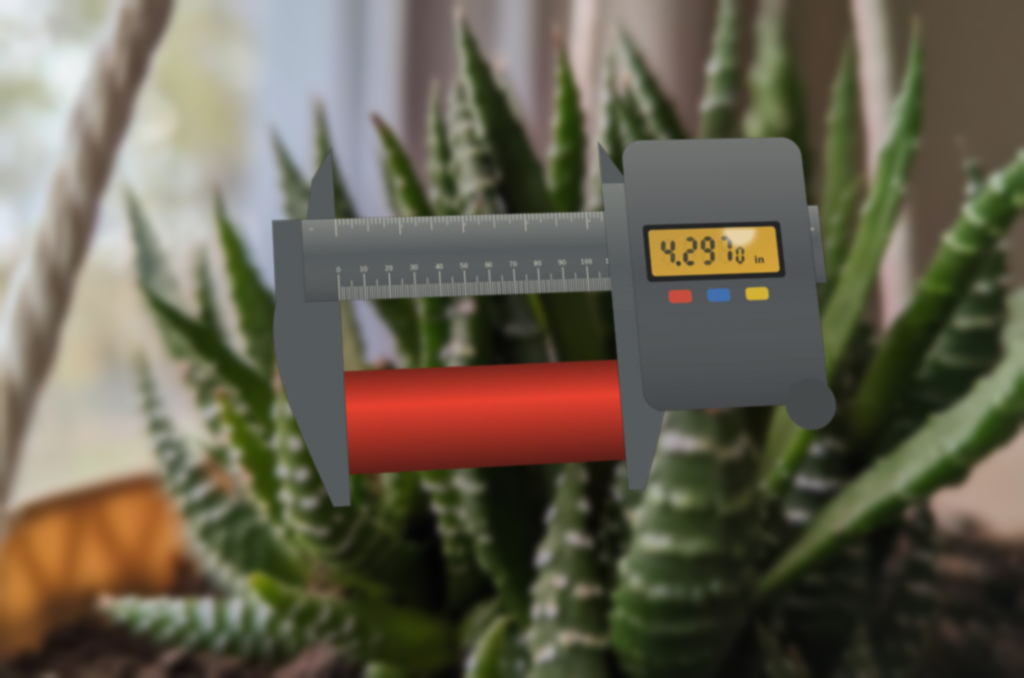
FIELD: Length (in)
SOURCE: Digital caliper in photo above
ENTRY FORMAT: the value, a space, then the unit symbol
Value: 4.2970 in
